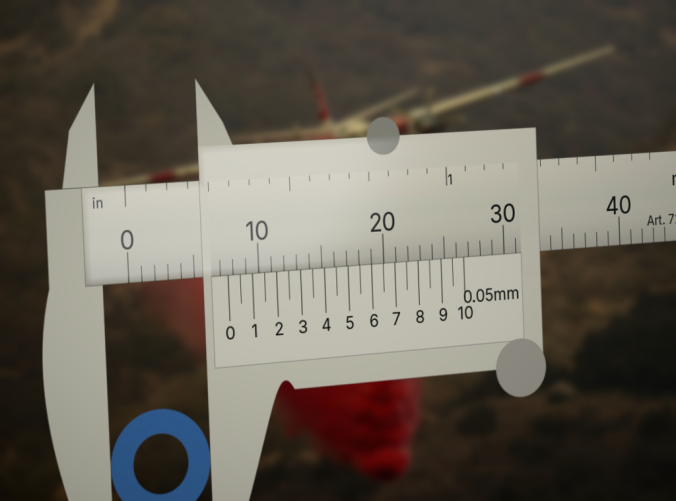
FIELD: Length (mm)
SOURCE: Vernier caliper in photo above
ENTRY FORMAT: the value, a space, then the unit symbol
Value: 7.6 mm
